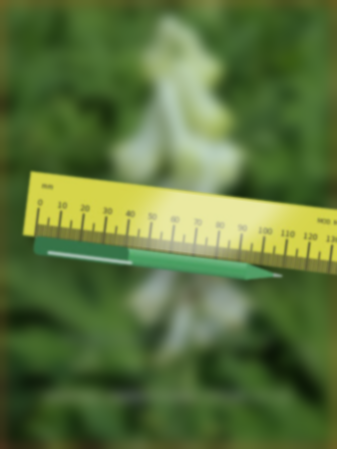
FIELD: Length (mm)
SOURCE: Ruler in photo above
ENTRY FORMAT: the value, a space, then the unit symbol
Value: 110 mm
